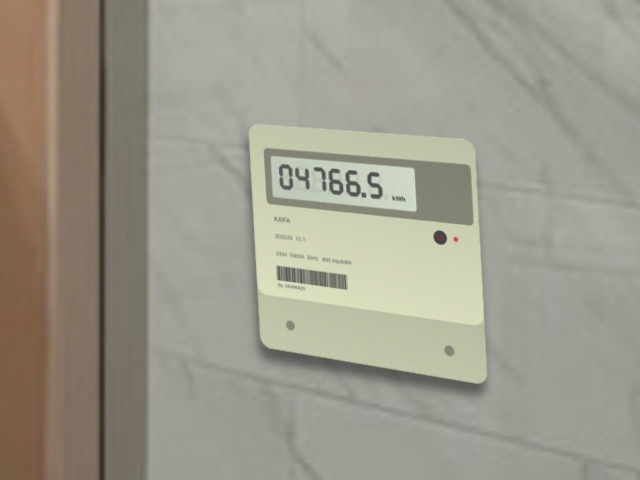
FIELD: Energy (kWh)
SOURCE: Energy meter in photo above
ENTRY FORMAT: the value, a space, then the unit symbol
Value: 4766.5 kWh
